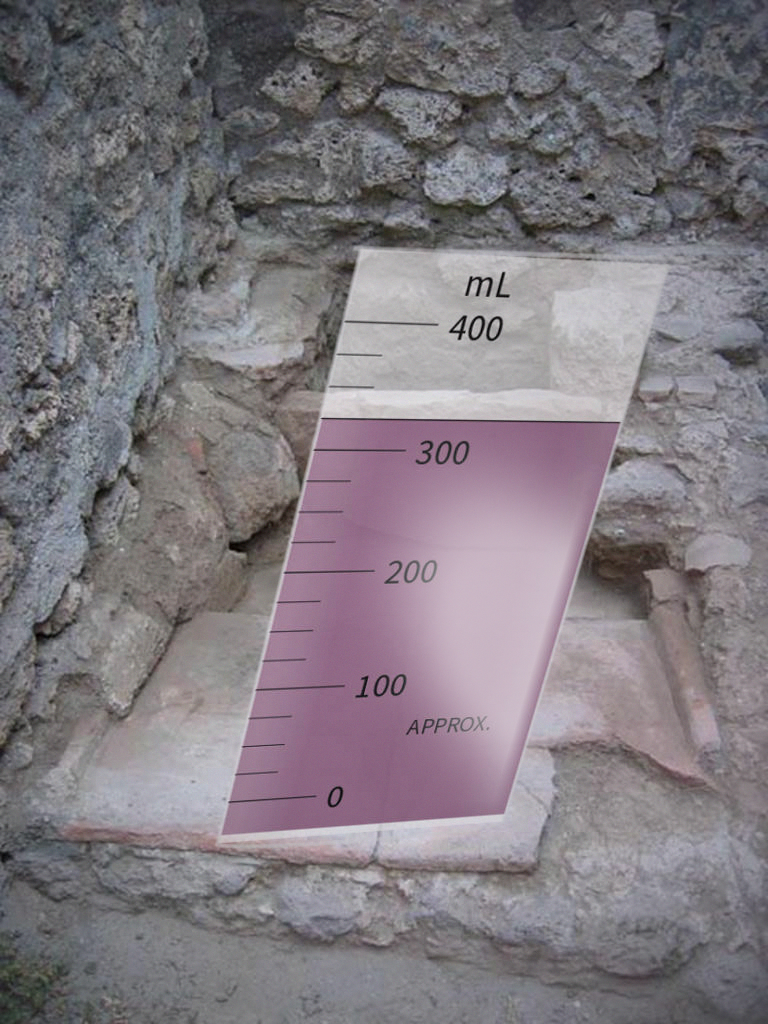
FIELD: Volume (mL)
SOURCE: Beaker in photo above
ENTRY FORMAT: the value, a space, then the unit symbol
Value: 325 mL
